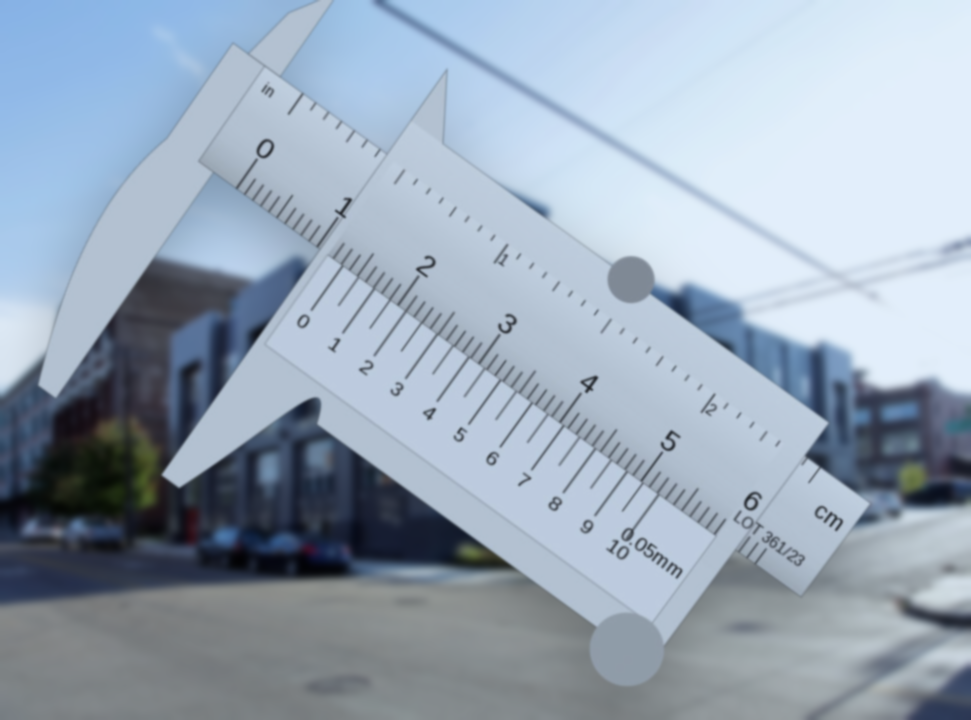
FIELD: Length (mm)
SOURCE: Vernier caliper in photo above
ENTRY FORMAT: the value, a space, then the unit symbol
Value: 13.2 mm
